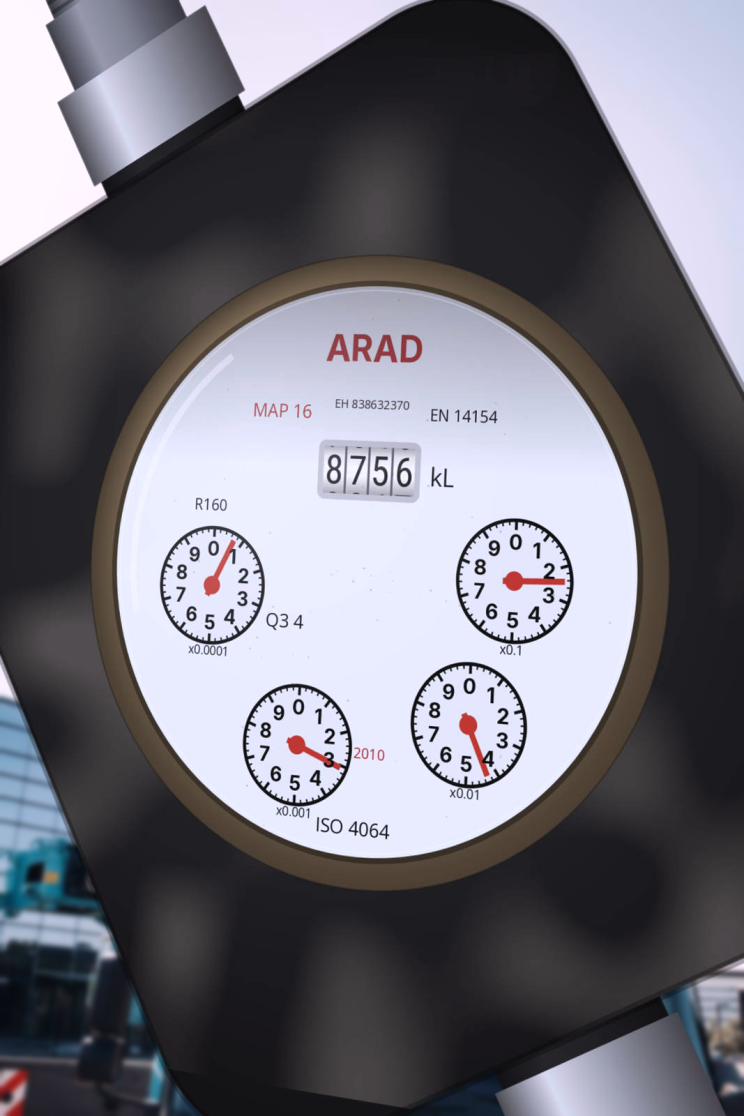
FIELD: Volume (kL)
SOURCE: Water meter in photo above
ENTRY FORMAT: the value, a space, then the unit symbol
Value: 8756.2430 kL
